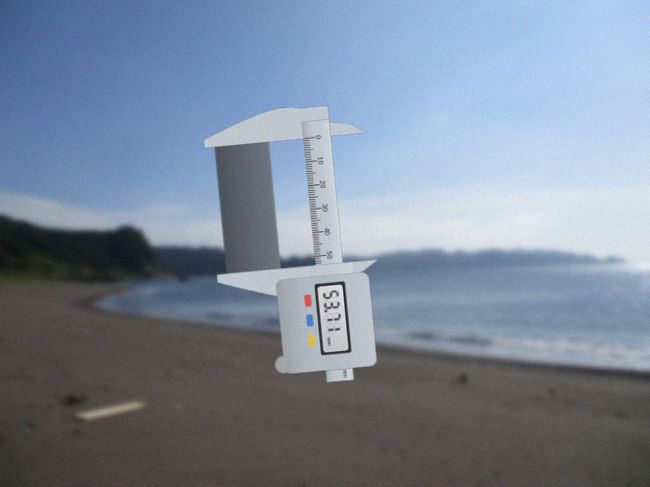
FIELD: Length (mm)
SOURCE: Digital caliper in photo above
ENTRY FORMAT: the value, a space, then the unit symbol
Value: 53.71 mm
